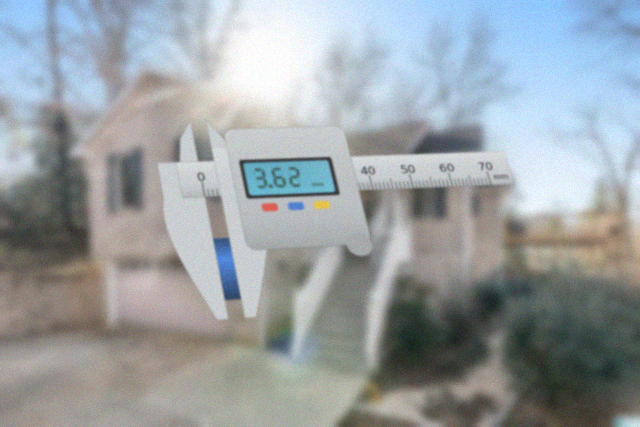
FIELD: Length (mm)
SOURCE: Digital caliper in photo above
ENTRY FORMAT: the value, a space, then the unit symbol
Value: 3.62 mm
